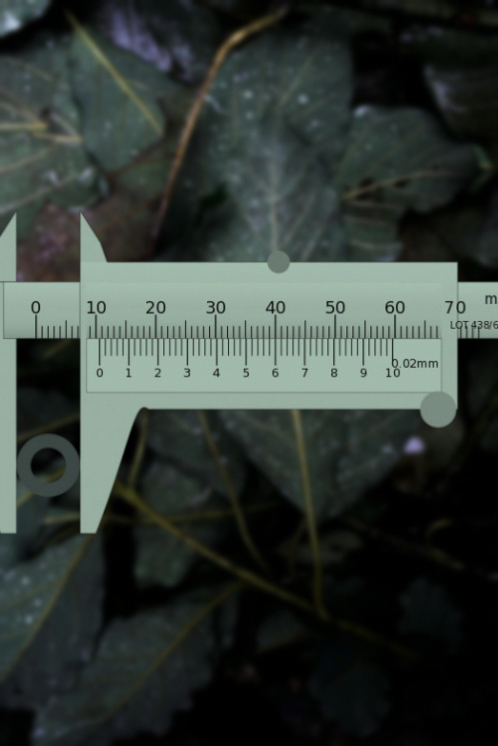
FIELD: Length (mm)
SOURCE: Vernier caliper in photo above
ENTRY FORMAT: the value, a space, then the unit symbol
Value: 10.6 mm
